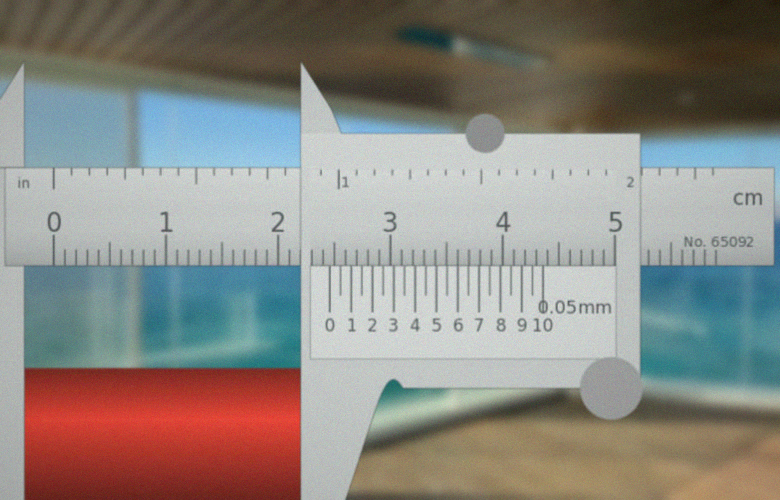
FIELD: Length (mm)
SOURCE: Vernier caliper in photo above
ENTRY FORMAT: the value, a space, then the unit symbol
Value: 24.6 mm
